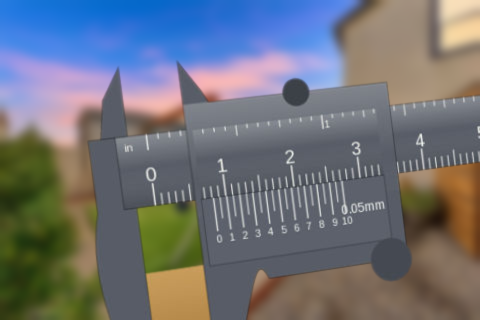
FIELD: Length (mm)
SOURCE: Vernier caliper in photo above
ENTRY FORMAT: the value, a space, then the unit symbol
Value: 8.2 mm
